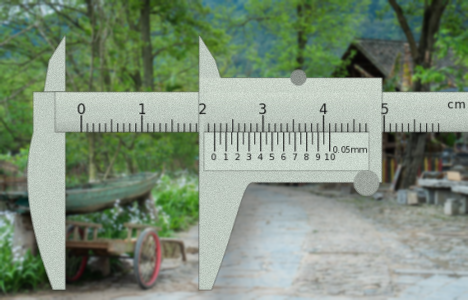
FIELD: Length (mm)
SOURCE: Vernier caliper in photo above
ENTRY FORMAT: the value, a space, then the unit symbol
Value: 22.0 mm
